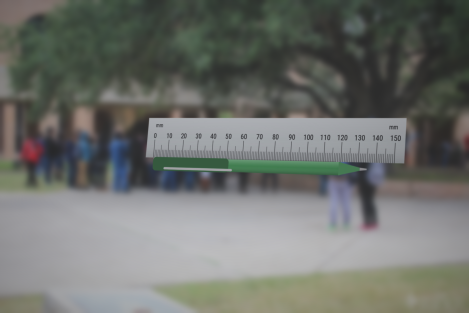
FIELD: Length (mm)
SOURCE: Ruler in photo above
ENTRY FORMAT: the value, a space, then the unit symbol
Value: 135 mm
